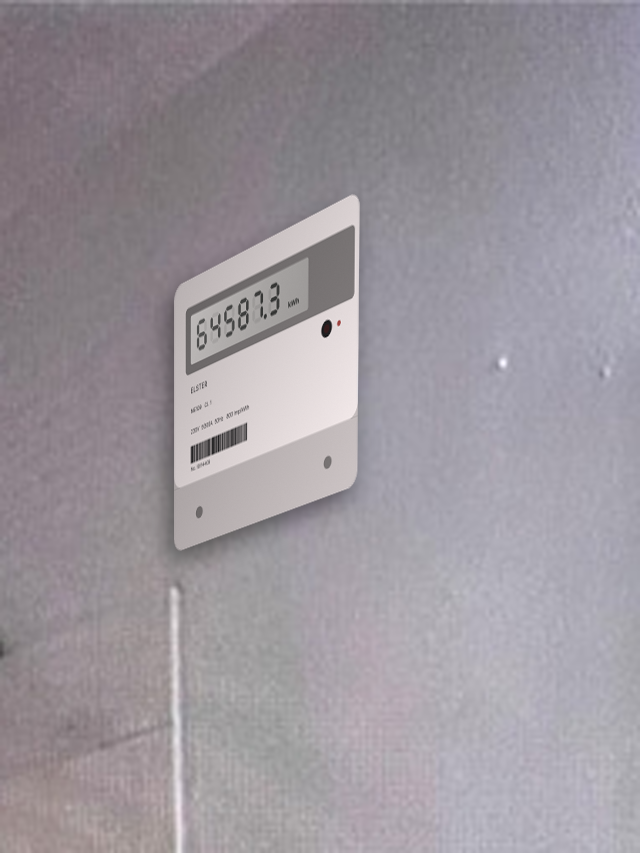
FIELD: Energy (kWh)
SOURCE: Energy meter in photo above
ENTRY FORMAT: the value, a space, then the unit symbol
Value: 64587.3 kWh
